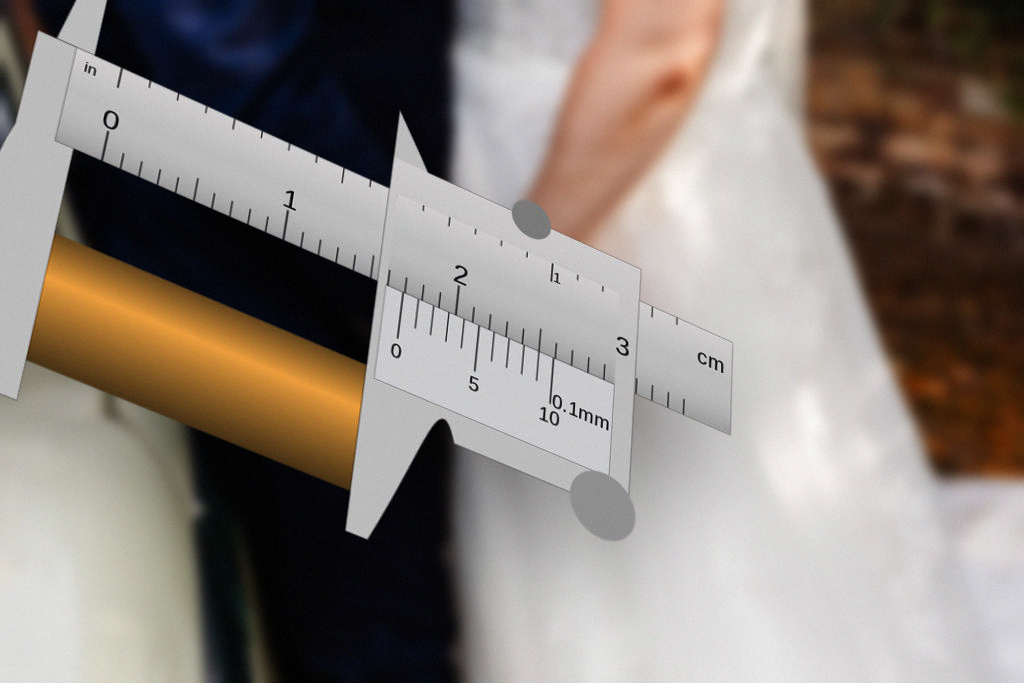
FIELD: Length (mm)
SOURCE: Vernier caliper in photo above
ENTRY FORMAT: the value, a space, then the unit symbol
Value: 16.9 mm
